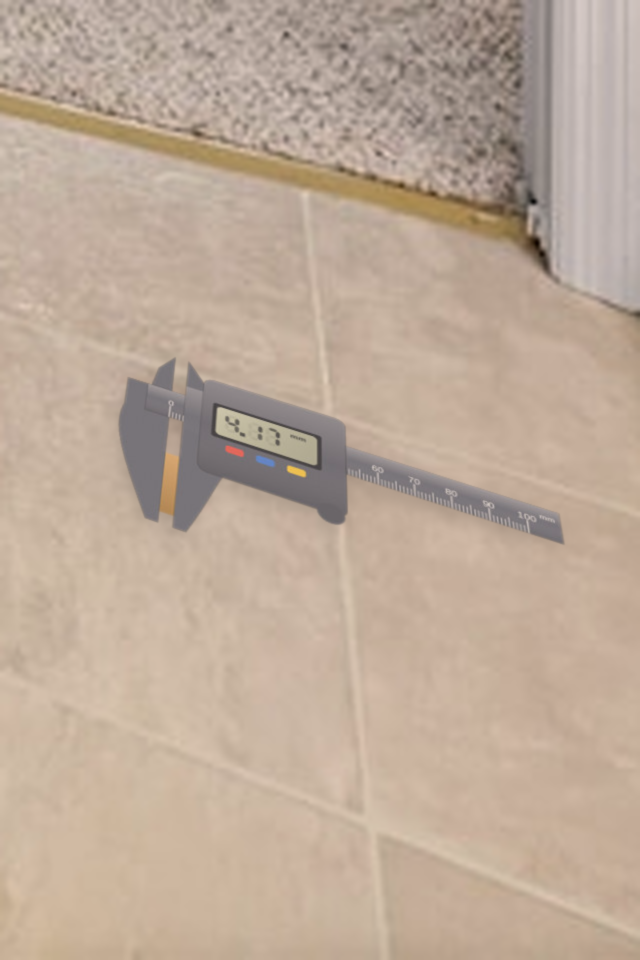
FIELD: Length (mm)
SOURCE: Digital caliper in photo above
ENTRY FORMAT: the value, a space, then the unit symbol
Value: 4.17 mm
